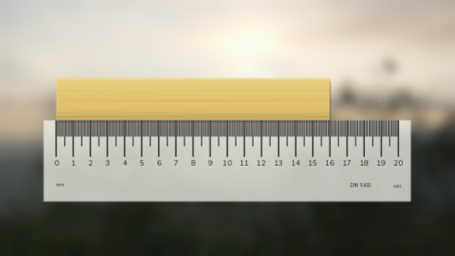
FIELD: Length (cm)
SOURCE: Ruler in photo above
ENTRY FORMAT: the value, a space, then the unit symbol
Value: 16 cm
